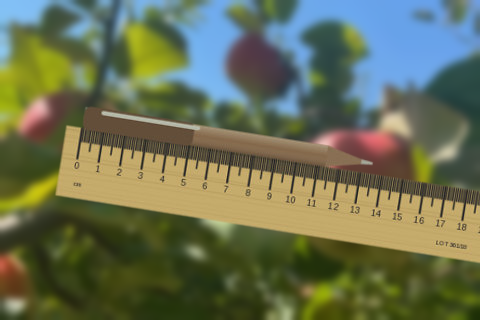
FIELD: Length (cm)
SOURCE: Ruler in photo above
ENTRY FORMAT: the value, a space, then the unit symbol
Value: 13.5 cm
